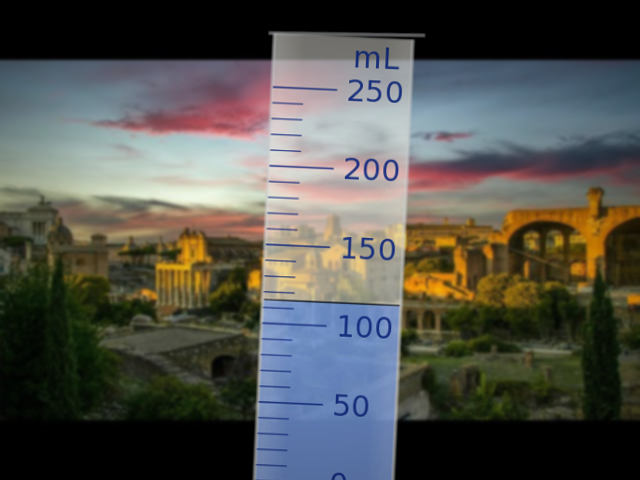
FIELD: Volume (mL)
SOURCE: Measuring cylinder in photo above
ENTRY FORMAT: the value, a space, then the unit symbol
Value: 115 mL
